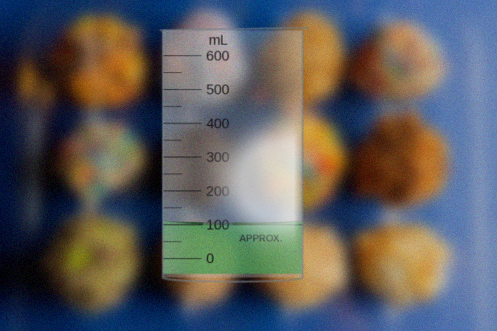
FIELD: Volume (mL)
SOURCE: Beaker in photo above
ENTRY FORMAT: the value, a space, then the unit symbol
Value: 100 mL
